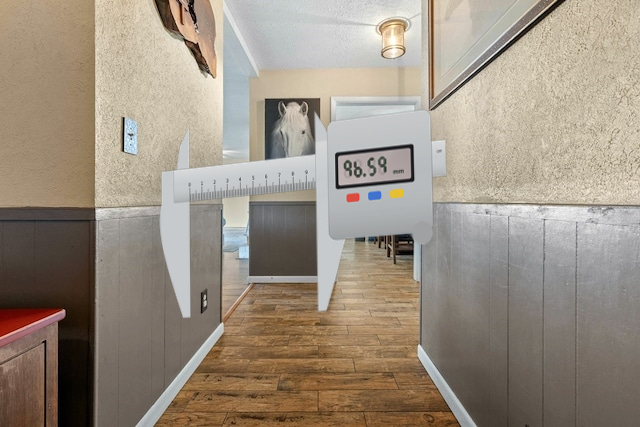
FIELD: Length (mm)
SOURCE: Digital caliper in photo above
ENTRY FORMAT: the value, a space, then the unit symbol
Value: 96.59 mm
